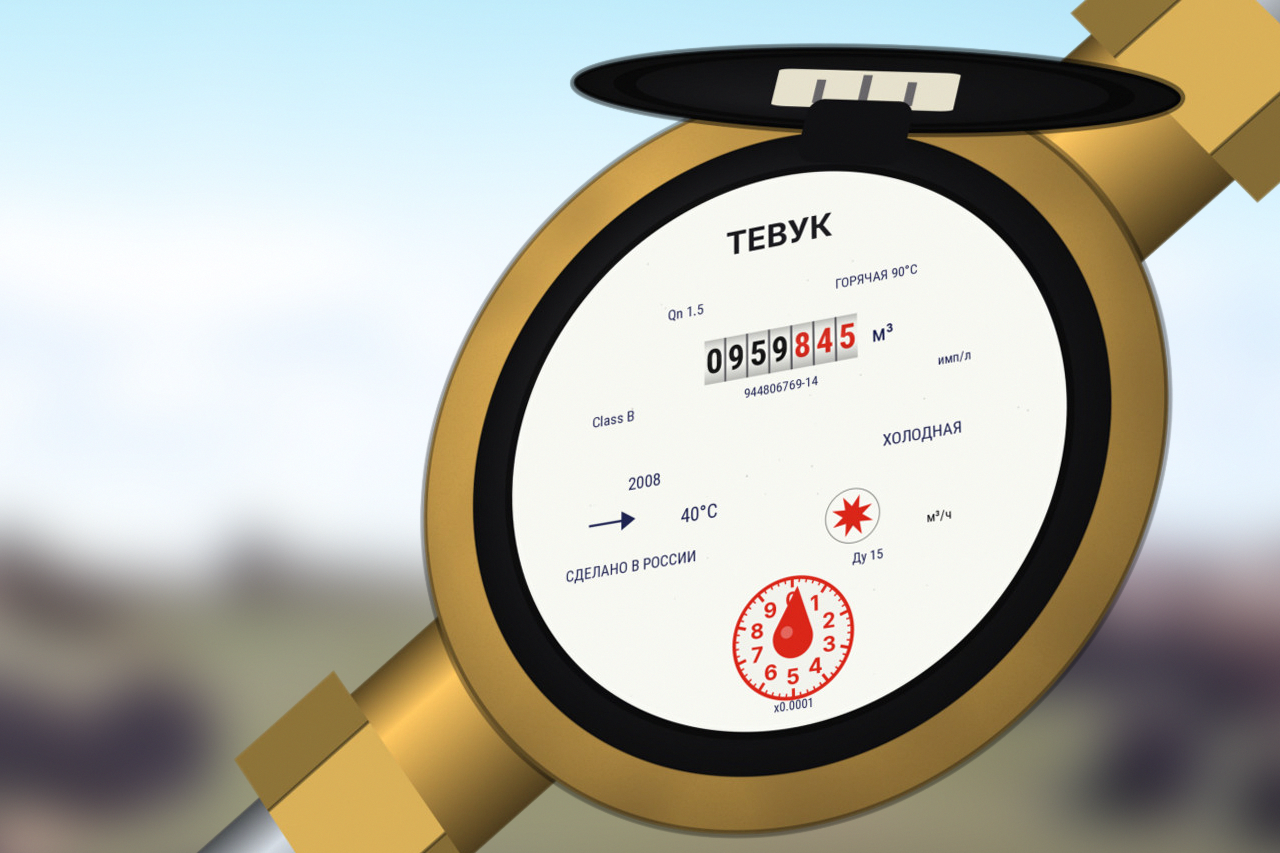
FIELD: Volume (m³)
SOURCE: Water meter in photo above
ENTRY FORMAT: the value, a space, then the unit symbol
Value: 959.8450 m³
